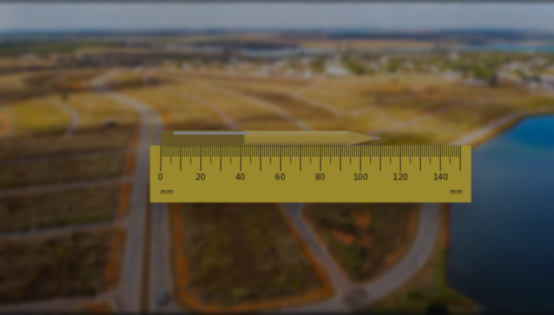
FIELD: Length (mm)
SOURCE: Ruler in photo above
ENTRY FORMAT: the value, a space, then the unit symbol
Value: 110 mm
